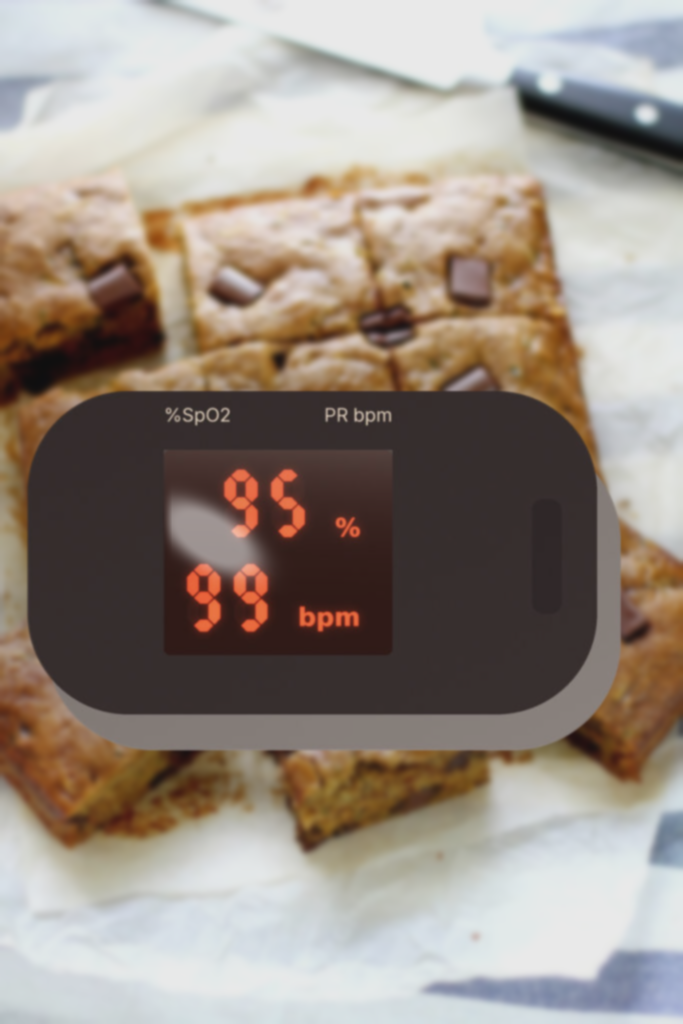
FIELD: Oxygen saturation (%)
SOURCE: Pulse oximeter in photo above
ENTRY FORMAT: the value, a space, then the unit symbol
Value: 95 %
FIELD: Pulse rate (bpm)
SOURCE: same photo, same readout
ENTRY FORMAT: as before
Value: 99 bpm
